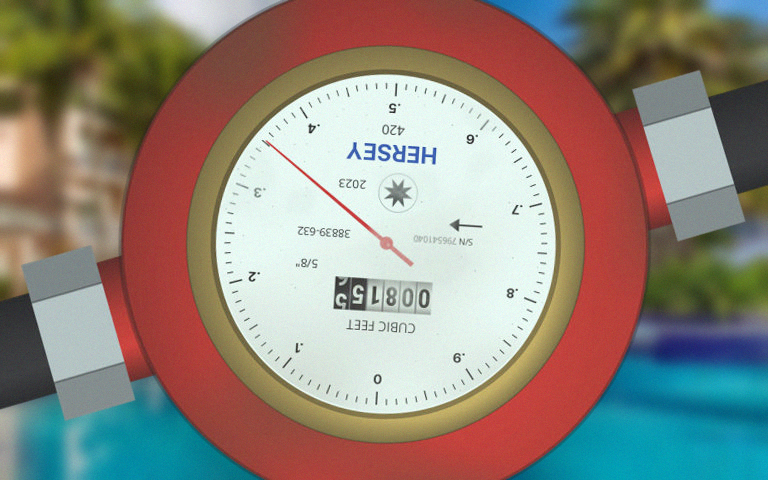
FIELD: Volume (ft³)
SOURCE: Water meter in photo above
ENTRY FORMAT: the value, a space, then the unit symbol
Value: 8155.35 ft³
